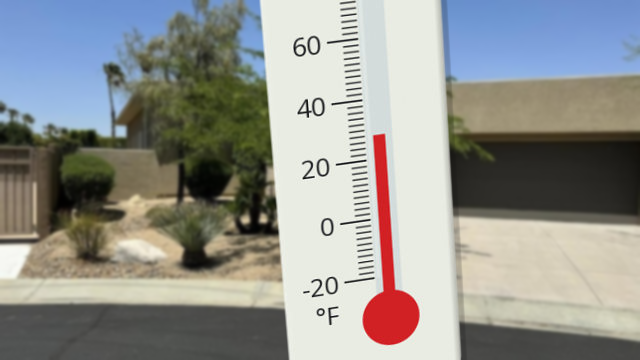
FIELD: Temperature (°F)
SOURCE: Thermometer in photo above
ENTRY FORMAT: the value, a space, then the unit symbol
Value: 28 °F
